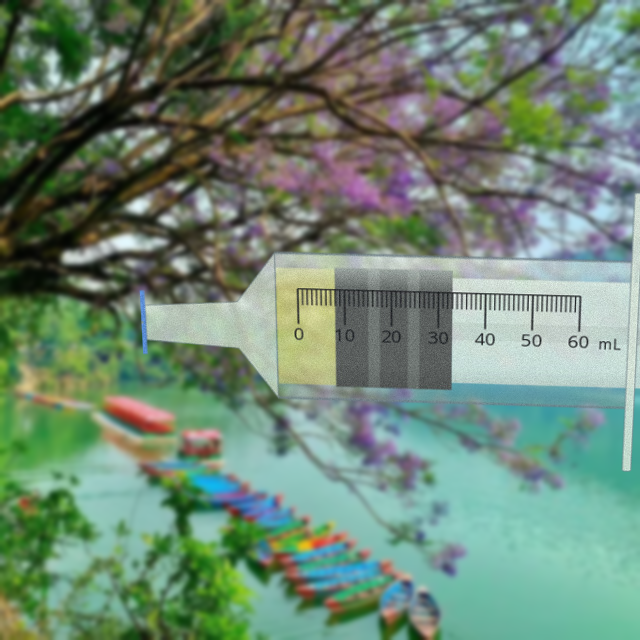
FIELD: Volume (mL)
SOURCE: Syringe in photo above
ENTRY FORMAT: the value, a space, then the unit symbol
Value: 8 mL
